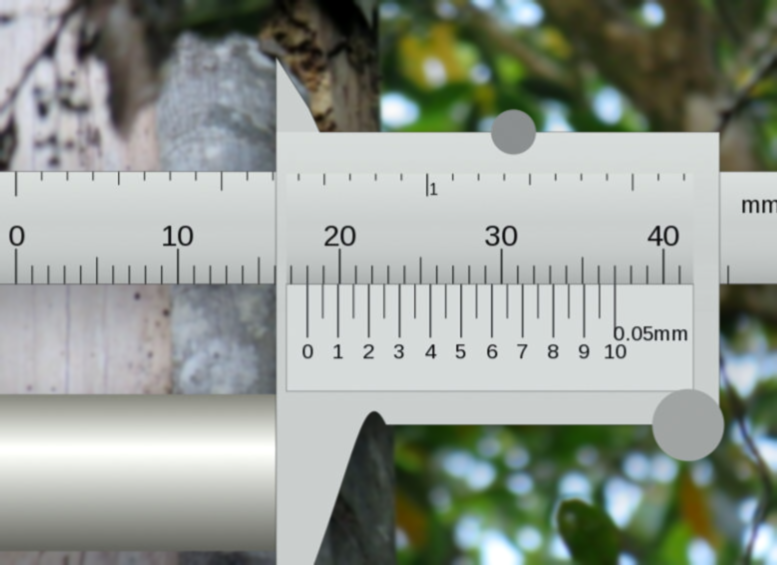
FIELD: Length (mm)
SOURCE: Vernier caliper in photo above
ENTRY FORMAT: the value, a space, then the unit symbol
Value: 18.0 mm
